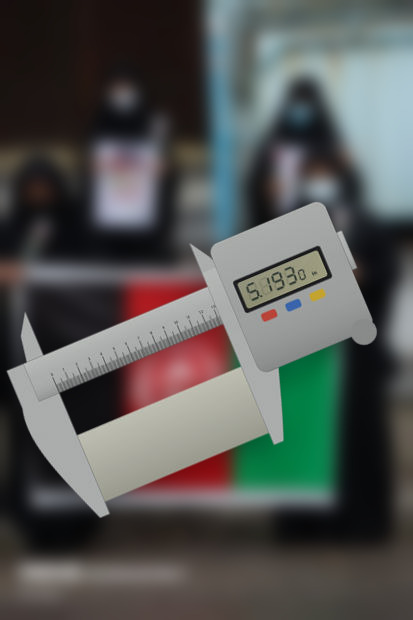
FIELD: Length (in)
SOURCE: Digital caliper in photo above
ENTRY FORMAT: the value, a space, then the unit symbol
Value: 5.1930 in
